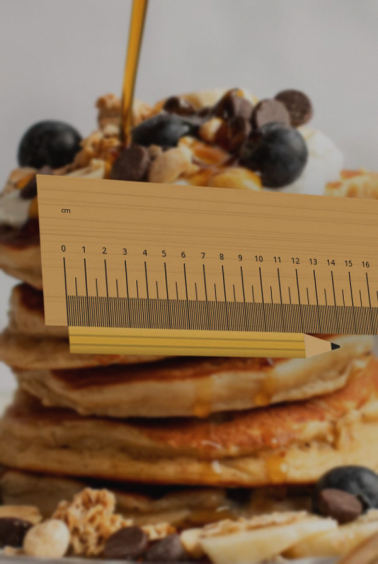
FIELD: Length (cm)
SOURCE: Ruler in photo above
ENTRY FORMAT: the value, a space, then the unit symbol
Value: 14 cm
